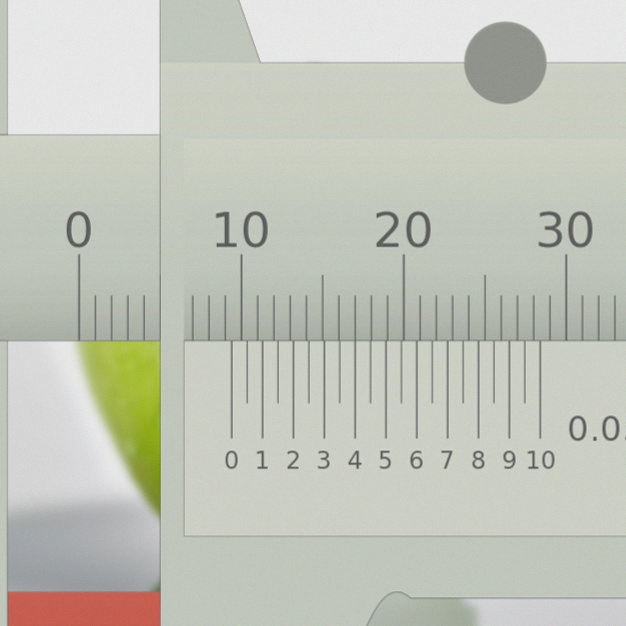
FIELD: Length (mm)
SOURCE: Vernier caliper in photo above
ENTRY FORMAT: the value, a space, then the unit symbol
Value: 9.4 mm
